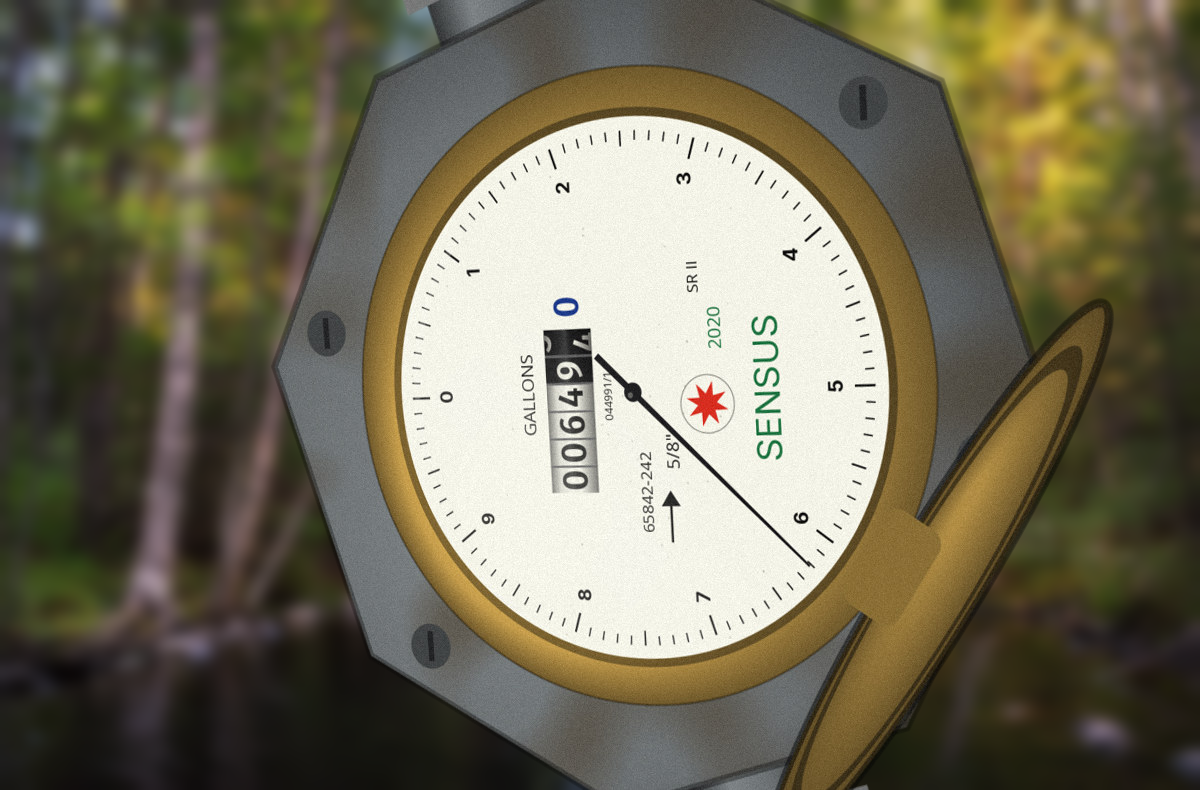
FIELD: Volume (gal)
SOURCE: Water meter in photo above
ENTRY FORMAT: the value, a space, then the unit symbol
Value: 64936.2 gal
